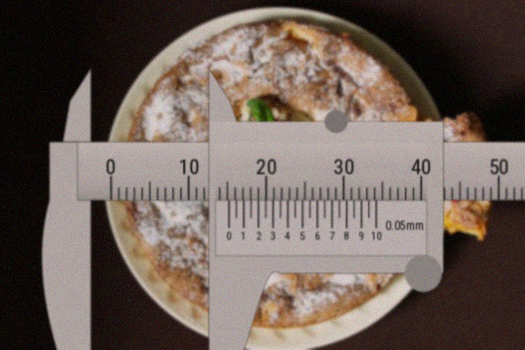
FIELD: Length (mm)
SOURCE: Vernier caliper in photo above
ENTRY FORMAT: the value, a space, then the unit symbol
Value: 15.2 mm
